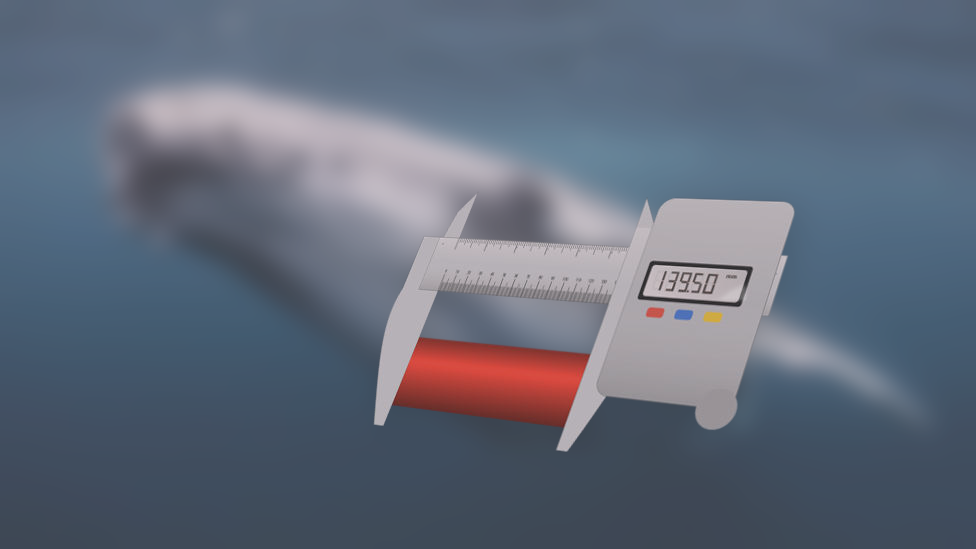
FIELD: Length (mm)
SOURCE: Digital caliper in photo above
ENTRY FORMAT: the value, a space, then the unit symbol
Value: 139.50 mm
